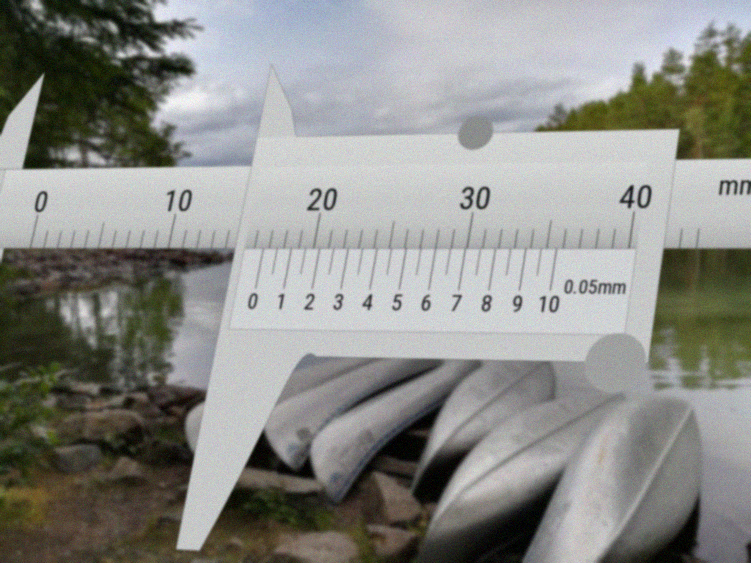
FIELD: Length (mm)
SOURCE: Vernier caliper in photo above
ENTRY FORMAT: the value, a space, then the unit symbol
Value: 16.6 mm
